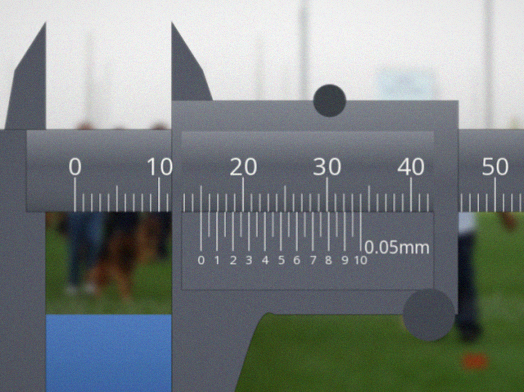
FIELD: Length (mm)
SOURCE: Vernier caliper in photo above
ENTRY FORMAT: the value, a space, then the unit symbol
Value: 15.0 mm
